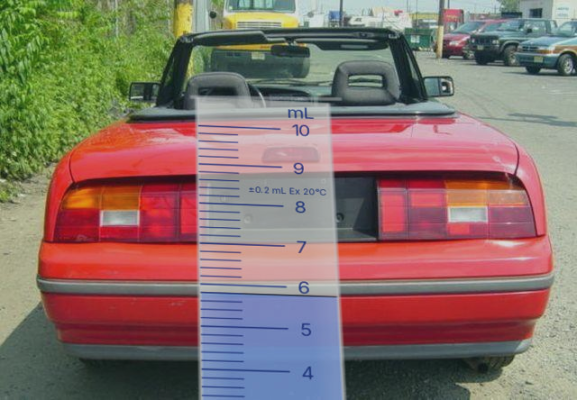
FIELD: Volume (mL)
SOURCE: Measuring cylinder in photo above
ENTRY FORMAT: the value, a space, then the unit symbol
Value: 5.8 mL
